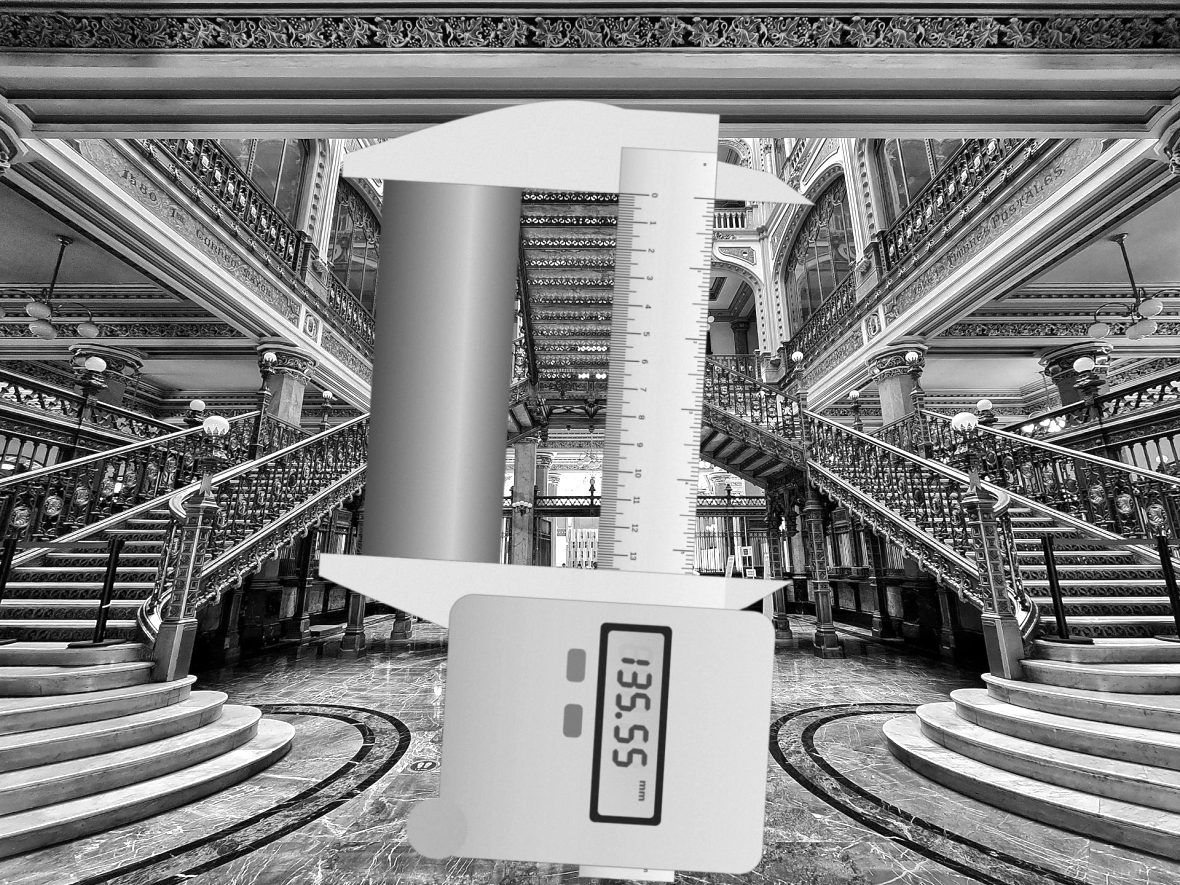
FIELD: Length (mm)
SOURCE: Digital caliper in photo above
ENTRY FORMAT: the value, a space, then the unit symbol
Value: 135.55 mm
